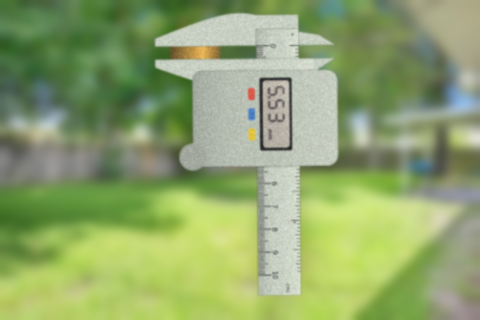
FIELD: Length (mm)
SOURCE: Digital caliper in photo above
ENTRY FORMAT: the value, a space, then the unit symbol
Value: 5.53 mm
